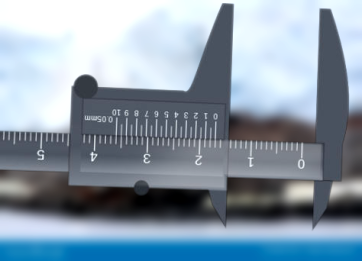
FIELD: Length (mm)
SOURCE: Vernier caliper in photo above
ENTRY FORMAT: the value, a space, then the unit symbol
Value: 17.0 mm
